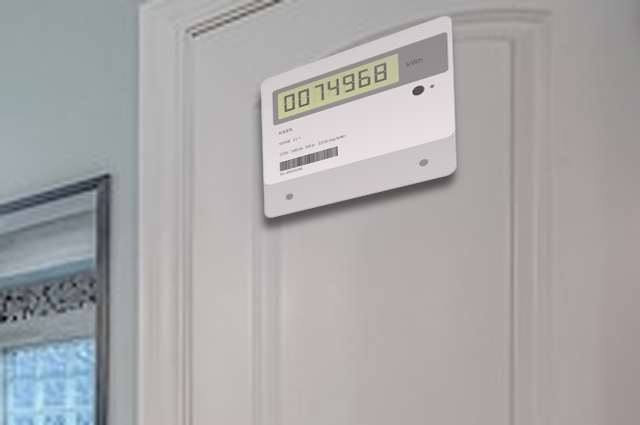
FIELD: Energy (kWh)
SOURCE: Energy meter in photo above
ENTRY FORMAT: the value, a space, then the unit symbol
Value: 74968 kWh
